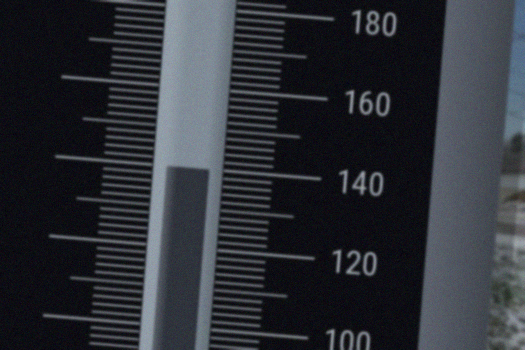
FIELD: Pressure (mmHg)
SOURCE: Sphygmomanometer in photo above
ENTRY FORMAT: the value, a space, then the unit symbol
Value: 140 mmHg
